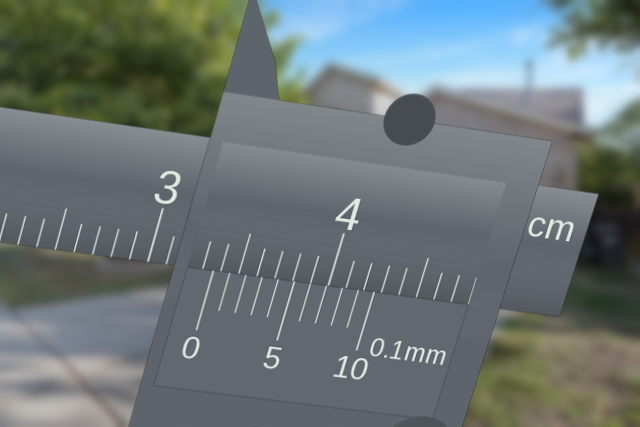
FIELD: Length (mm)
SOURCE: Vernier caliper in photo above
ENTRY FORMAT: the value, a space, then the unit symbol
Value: 33.6 mm
